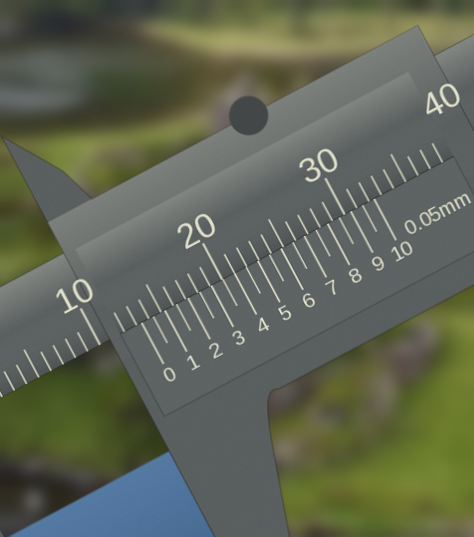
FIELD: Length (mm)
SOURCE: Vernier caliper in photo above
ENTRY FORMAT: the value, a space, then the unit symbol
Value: 13.4 mm
